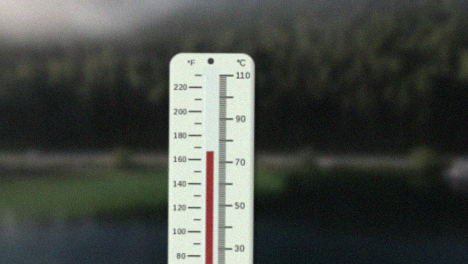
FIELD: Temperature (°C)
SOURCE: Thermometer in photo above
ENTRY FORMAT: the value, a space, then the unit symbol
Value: 75 °C
